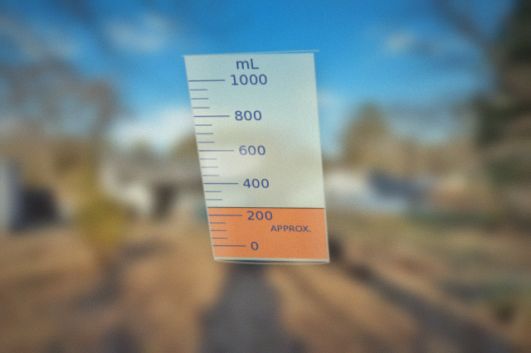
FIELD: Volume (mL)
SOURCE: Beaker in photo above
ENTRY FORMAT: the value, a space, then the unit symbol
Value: 250 mL
